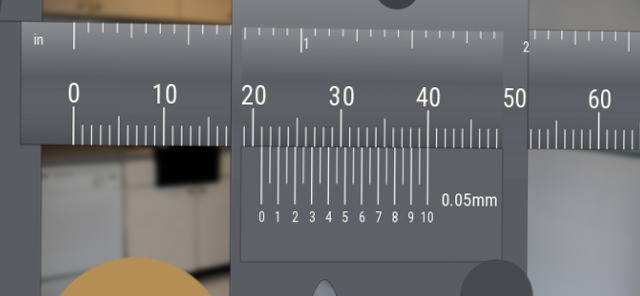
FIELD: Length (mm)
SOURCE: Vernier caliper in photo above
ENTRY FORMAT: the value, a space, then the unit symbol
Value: 21.0 mm
